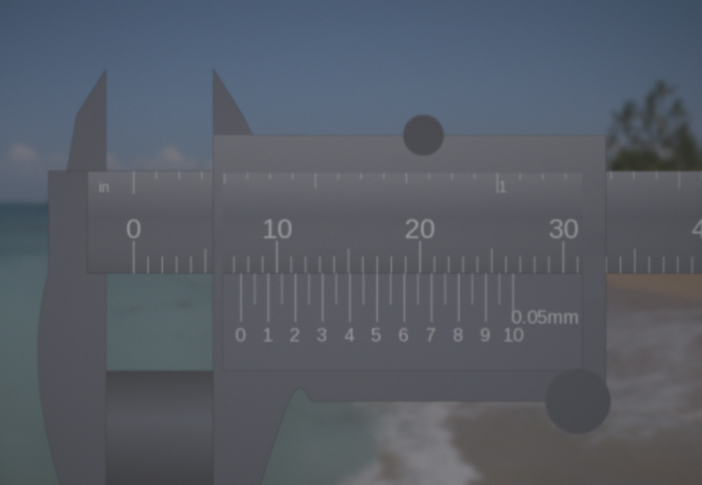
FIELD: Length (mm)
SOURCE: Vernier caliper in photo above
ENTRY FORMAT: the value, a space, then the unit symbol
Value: 7.5 mm
